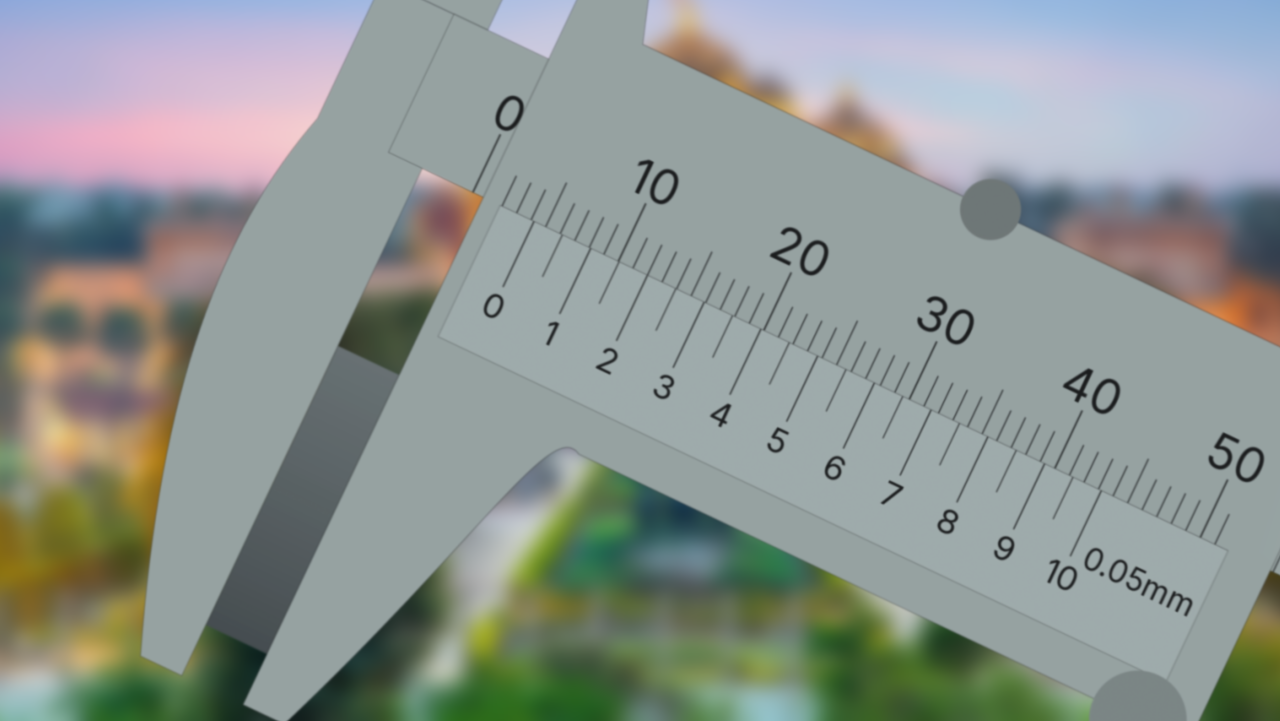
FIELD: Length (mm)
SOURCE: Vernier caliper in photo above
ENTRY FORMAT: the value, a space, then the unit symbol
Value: 4.2 mm
